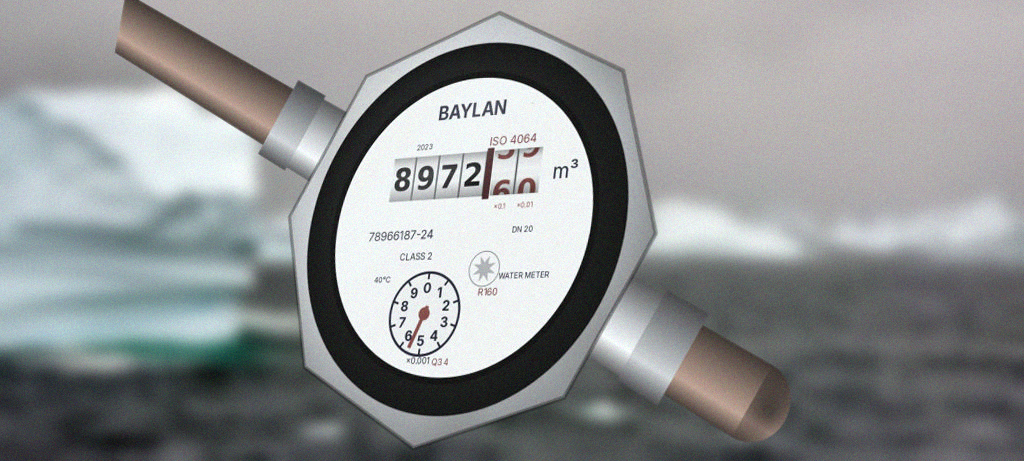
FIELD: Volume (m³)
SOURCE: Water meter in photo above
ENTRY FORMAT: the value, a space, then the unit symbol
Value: 8972.595 m³
